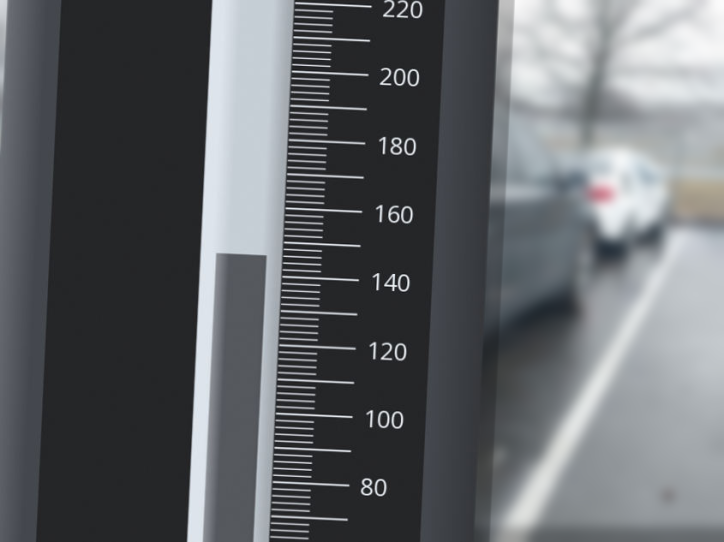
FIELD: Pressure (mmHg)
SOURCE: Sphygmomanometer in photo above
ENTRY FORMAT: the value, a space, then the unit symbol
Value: 146 mmHg
